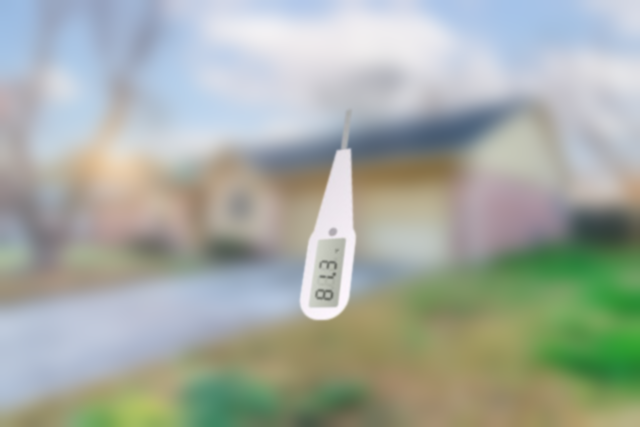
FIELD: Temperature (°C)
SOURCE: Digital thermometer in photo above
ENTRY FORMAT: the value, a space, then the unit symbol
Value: 81.3 °C
